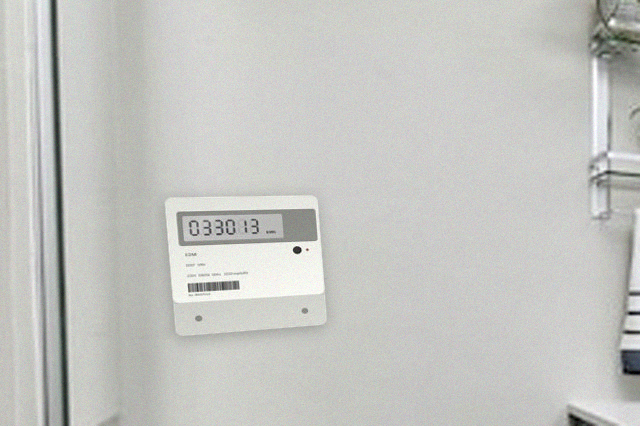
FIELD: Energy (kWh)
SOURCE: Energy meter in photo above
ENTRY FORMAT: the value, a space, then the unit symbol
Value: 33013 kWh
